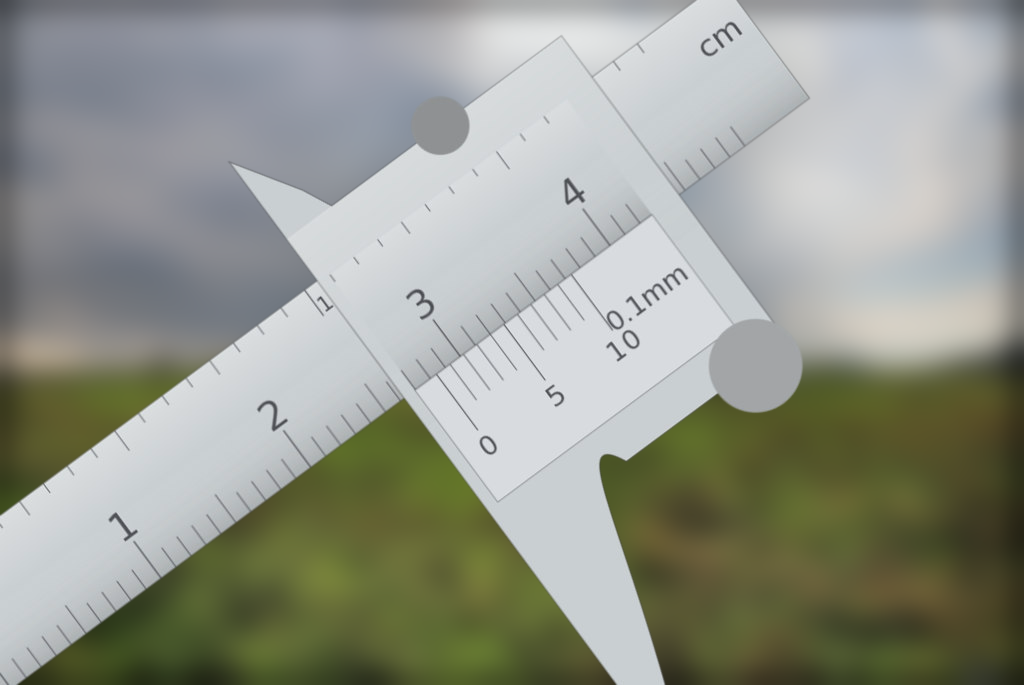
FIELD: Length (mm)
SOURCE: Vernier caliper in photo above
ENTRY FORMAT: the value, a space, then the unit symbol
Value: 28.4 mm
